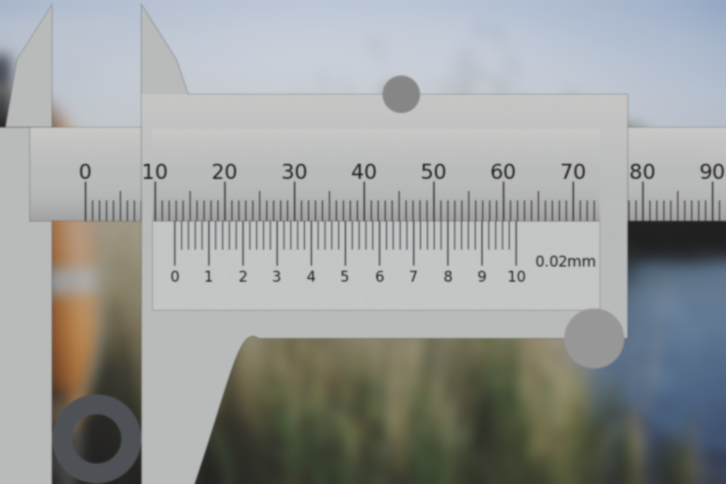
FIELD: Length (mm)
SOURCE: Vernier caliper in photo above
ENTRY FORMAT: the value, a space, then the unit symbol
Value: 12.8 mm
